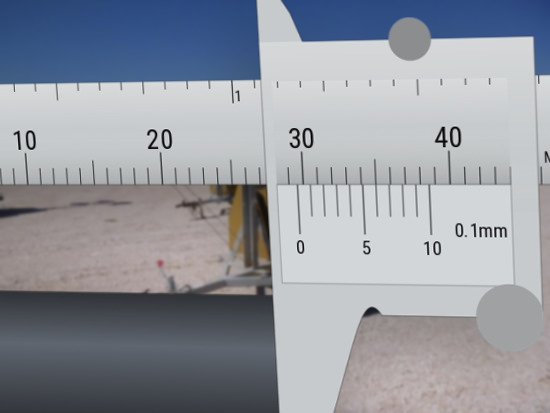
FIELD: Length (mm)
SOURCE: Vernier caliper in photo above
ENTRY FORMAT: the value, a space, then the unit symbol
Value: 29.6 mm
